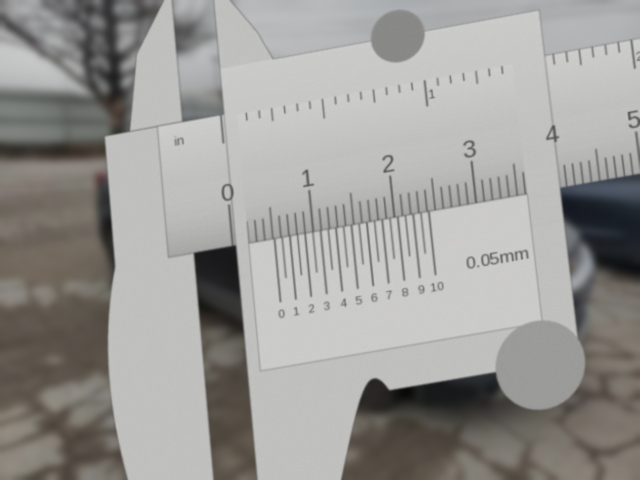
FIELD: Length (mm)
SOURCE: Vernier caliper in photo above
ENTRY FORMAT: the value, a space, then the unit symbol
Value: 5.2 mm
